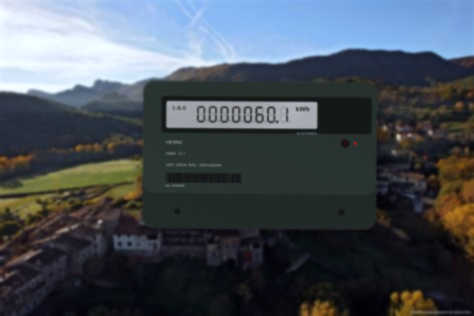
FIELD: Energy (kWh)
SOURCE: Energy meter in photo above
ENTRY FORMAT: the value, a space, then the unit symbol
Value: 60.1 kWh
